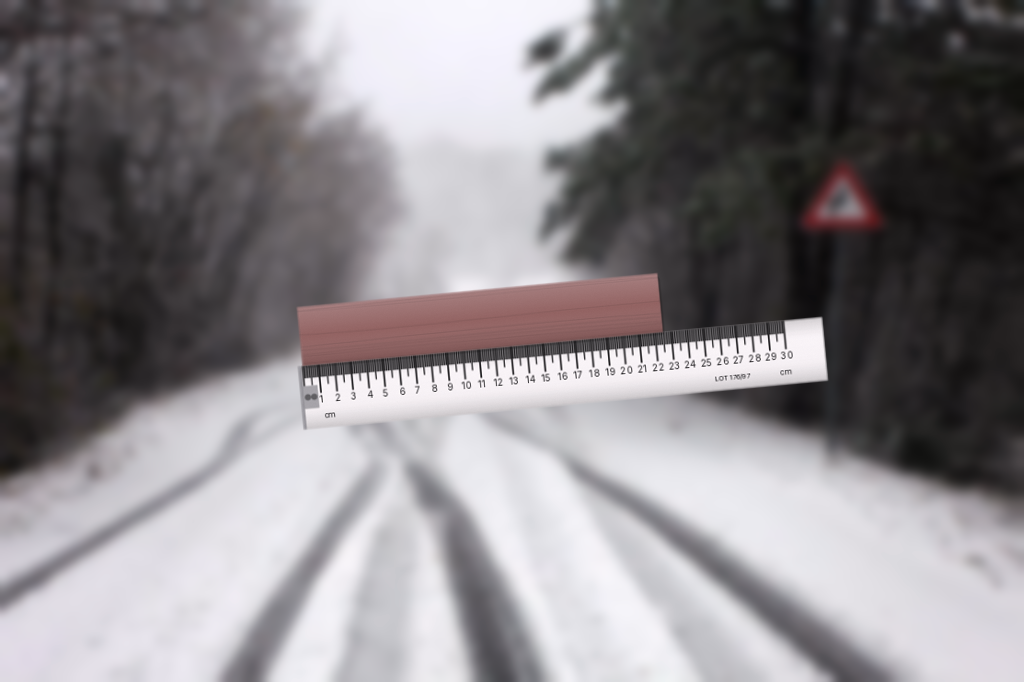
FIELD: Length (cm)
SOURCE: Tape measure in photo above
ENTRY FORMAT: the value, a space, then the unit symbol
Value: 22.5 cm
